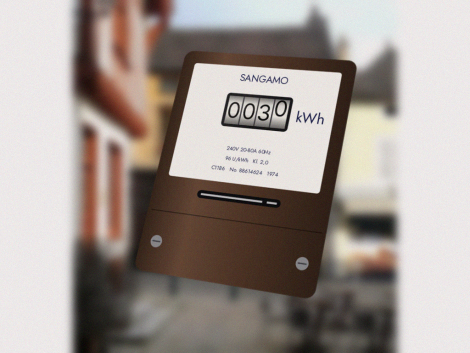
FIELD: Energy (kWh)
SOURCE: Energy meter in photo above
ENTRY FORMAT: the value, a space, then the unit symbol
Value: 30 kWh
